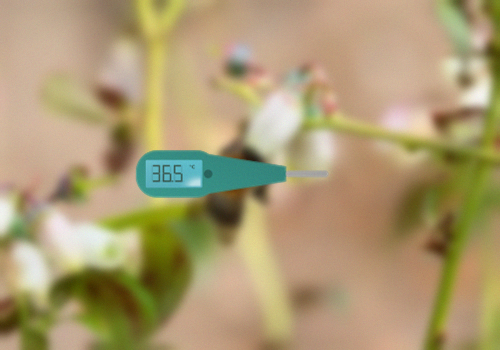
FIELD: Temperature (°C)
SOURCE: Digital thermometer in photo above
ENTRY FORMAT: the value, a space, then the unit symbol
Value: 36.5 °C
